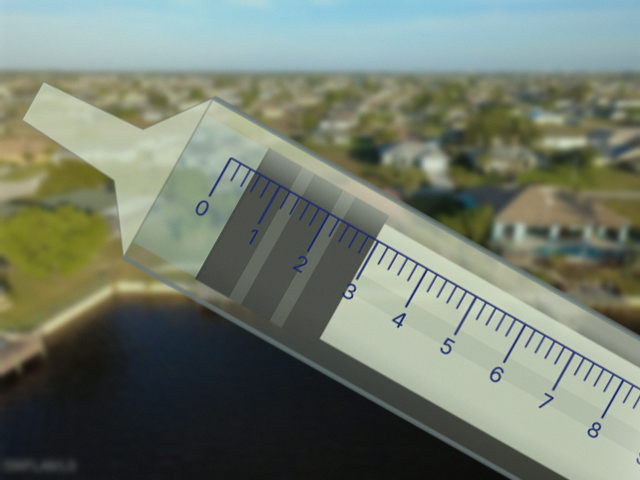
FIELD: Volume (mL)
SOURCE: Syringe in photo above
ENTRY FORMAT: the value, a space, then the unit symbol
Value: 0.5 mL
